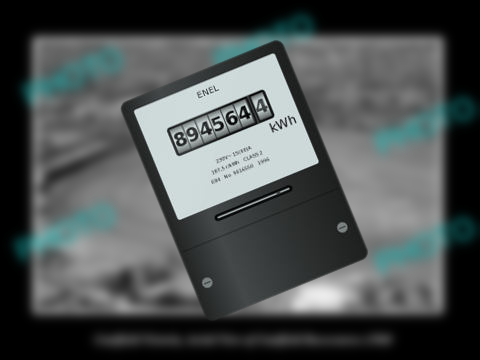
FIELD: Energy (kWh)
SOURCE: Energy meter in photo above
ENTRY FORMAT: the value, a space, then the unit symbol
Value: 894564.4 kWh
